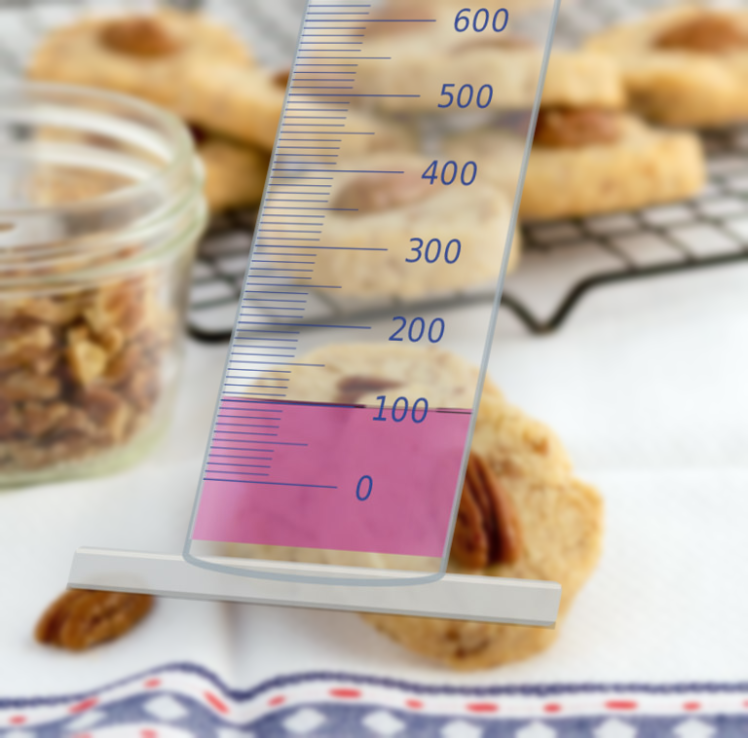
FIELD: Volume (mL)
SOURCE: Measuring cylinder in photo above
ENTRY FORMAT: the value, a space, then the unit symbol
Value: 100 mL
